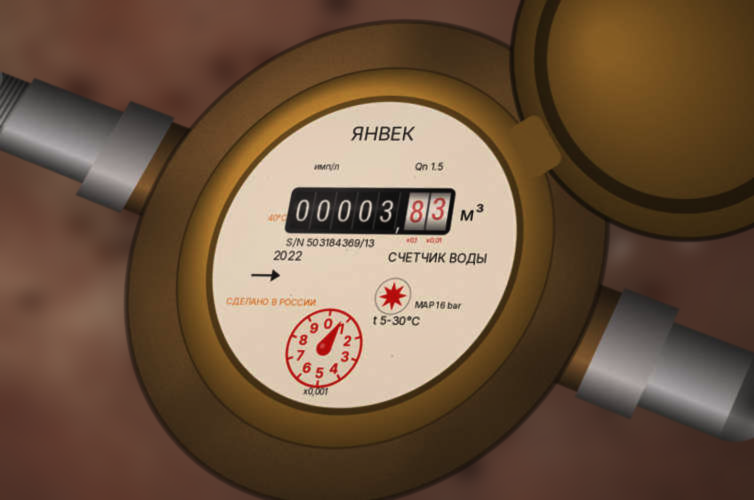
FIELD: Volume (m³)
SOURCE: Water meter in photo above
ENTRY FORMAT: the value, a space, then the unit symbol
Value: 3.830 m³
